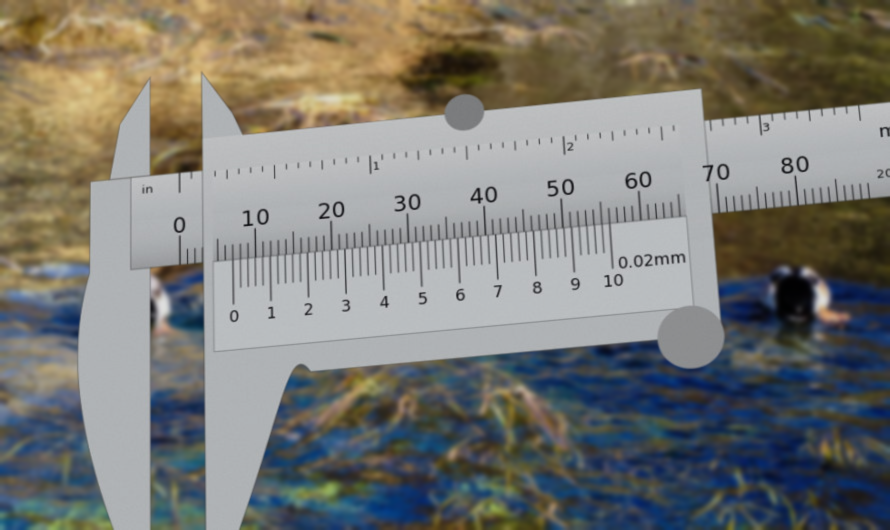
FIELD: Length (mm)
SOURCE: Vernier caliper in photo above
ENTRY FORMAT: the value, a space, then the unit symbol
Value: 7.0 mm
